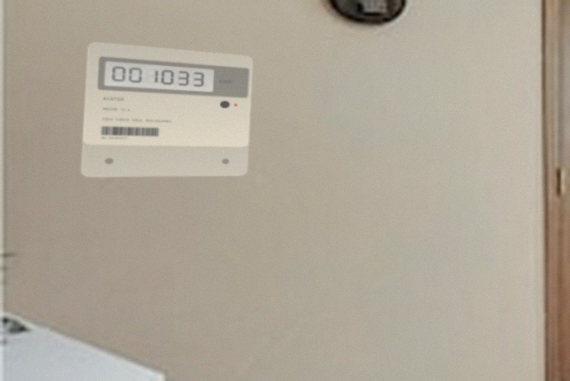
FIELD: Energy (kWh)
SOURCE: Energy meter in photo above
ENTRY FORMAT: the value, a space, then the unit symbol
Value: 1033 kWh
